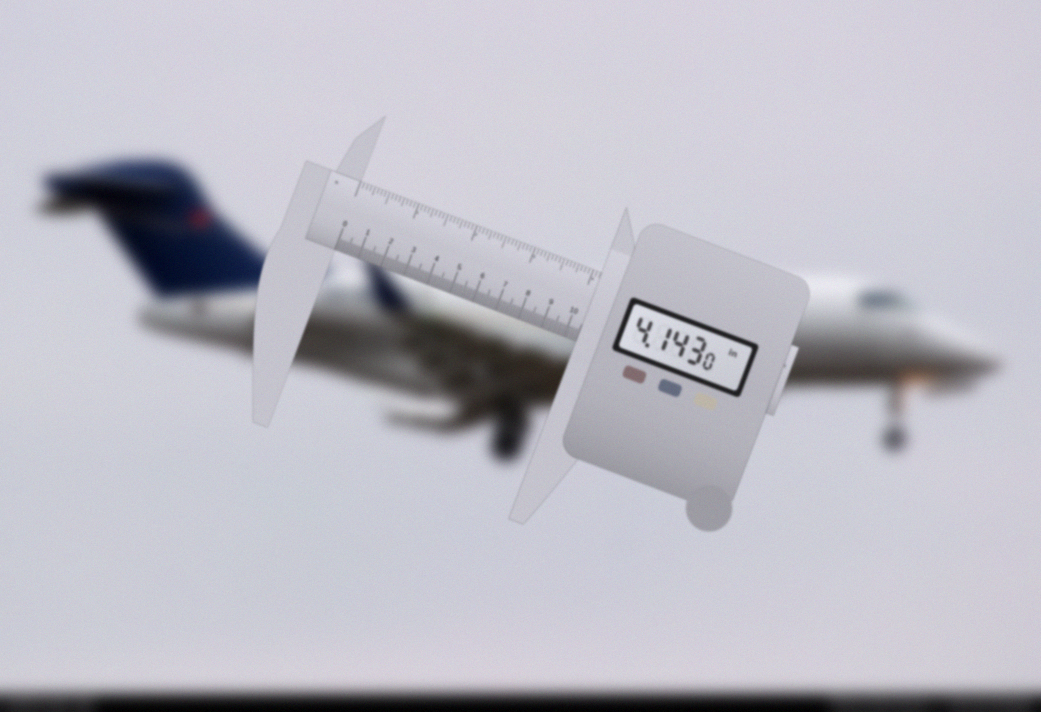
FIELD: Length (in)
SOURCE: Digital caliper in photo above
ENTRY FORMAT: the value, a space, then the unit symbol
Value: 4.1430 in
